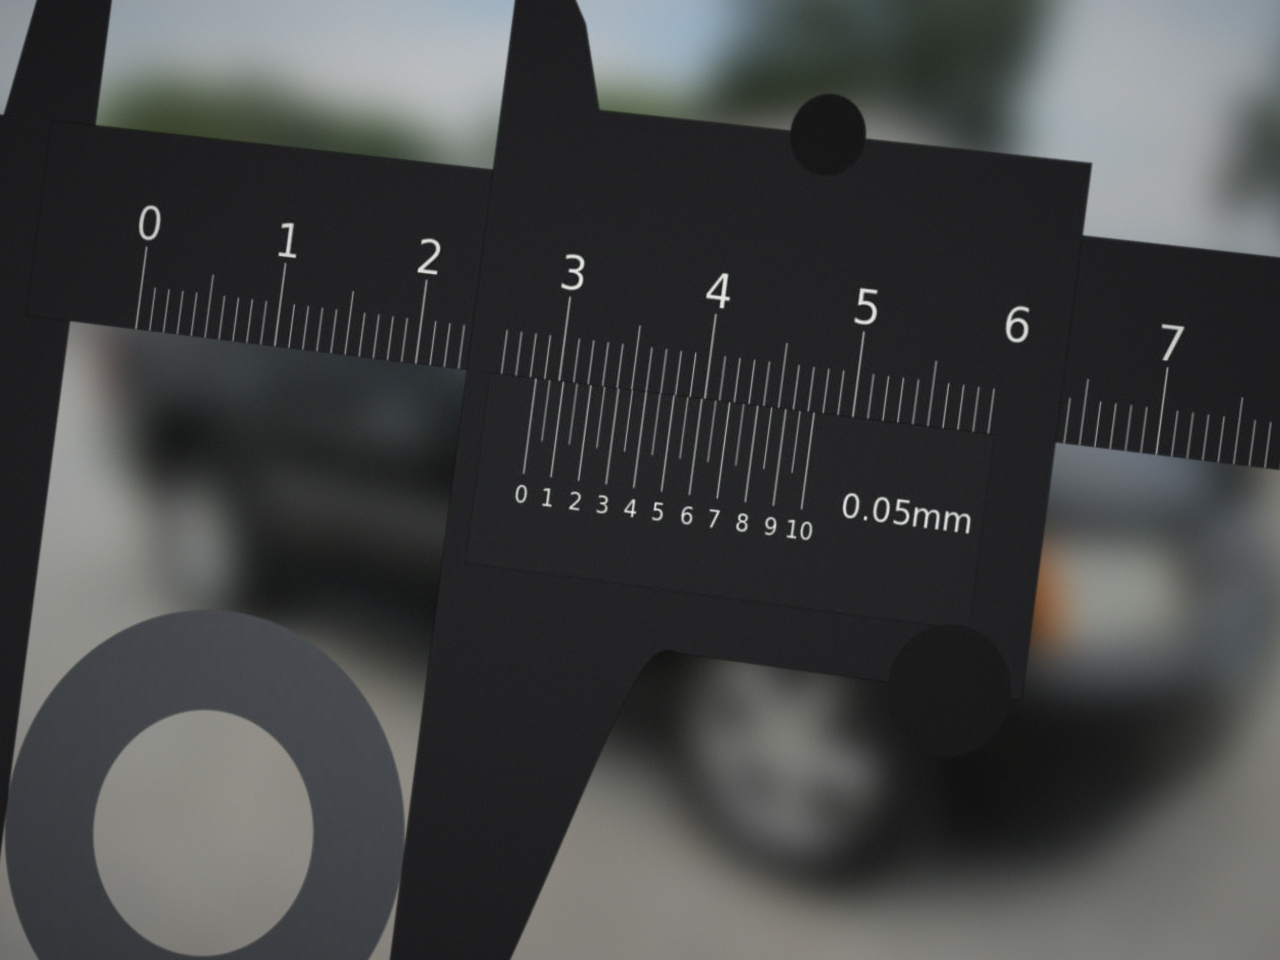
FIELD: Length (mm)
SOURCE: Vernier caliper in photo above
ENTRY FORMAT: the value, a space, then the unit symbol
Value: 28.4 mm
